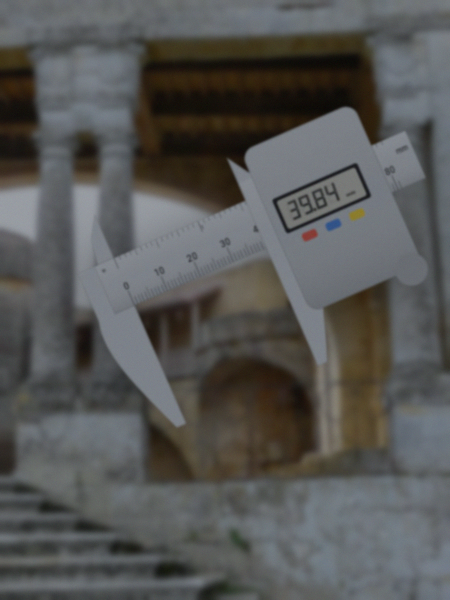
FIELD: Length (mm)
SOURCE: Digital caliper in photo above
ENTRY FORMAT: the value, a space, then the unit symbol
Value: 39.84 mm
